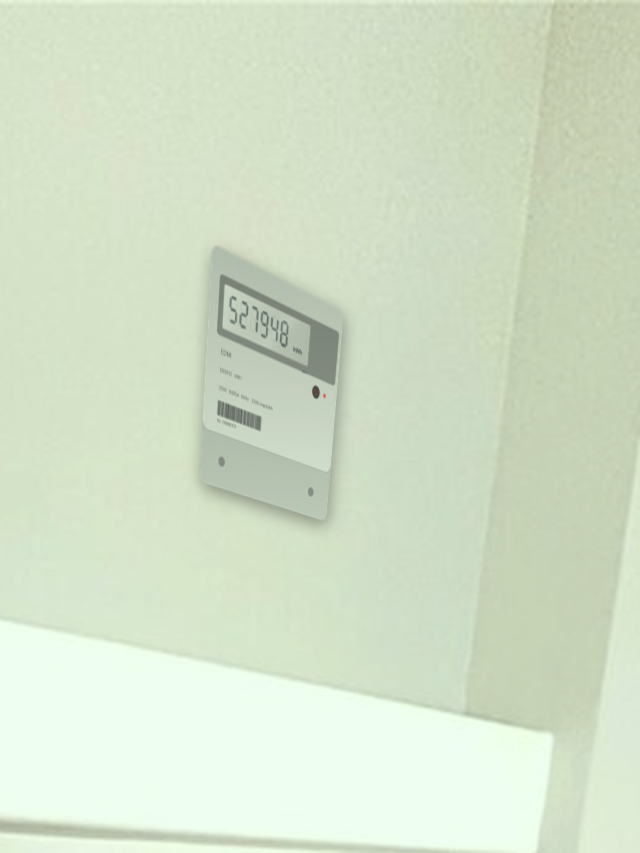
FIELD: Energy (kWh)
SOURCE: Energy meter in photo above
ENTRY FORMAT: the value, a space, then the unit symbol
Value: 527948 kWh
